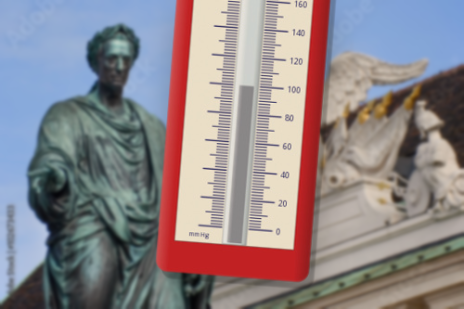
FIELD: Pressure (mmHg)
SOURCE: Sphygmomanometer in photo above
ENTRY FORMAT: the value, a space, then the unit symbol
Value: 100 mmHg
